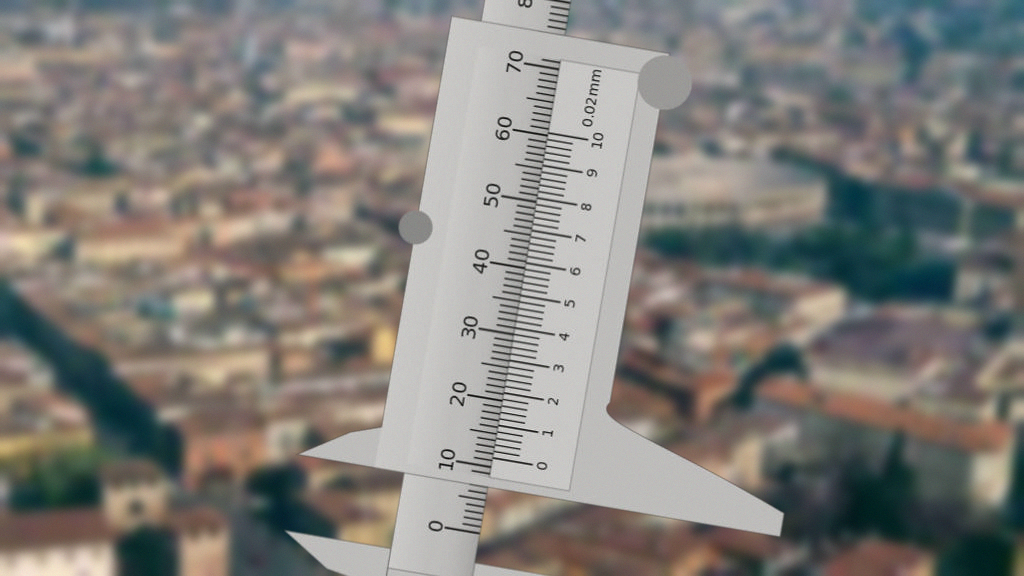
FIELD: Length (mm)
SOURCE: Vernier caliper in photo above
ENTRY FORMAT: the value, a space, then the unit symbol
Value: 11.4 mm
